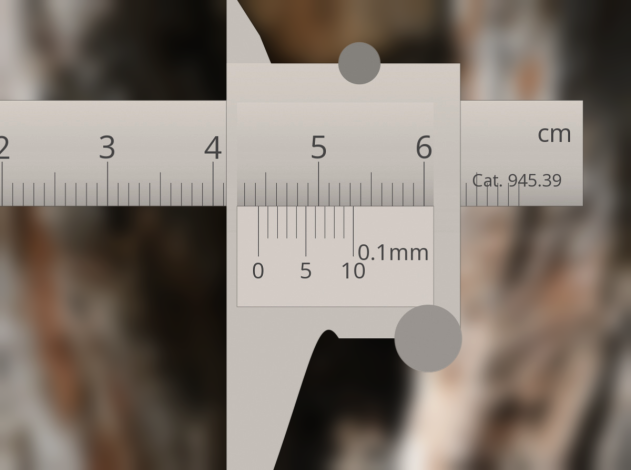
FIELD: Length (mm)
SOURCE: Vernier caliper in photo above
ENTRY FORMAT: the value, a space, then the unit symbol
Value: 44.3 mm
